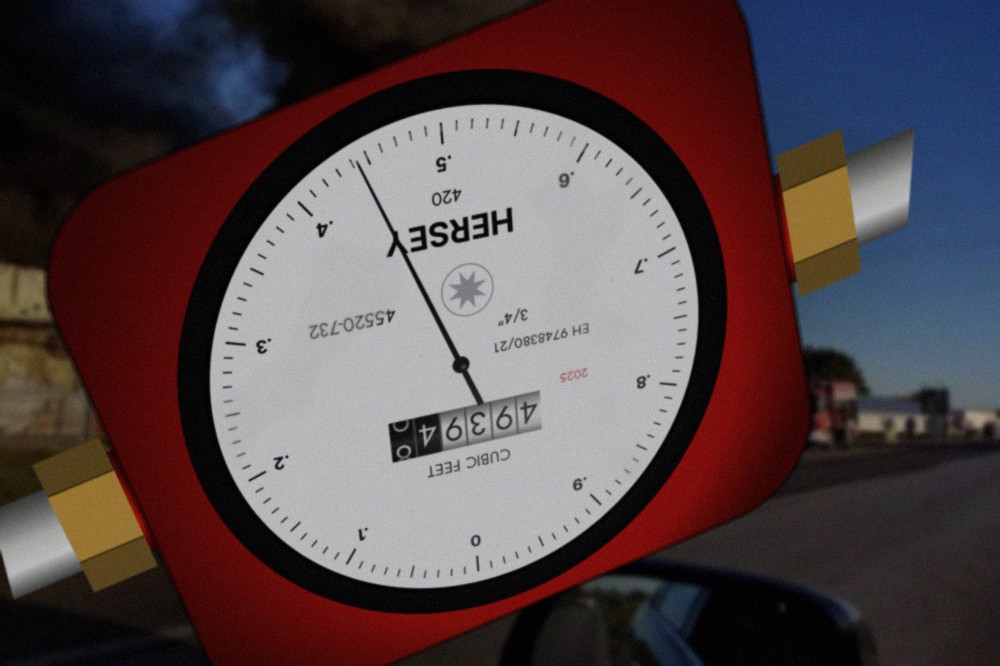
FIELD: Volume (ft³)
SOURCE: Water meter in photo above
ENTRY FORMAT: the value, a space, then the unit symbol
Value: 493948.44 ft³
